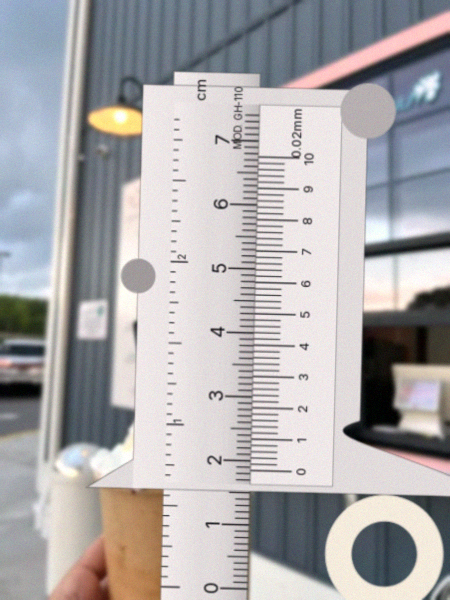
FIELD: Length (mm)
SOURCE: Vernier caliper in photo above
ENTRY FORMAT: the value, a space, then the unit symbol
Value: 18.5 mm
